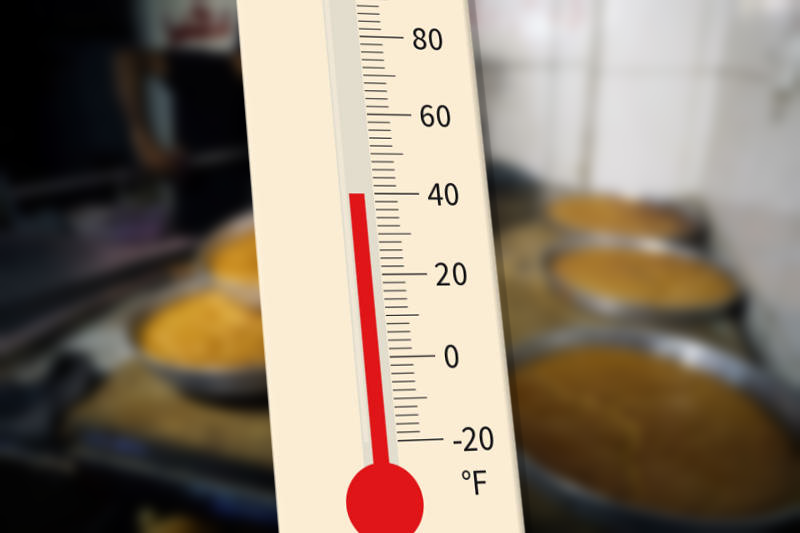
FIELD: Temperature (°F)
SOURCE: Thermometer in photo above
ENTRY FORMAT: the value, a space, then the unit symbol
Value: 40 °F
